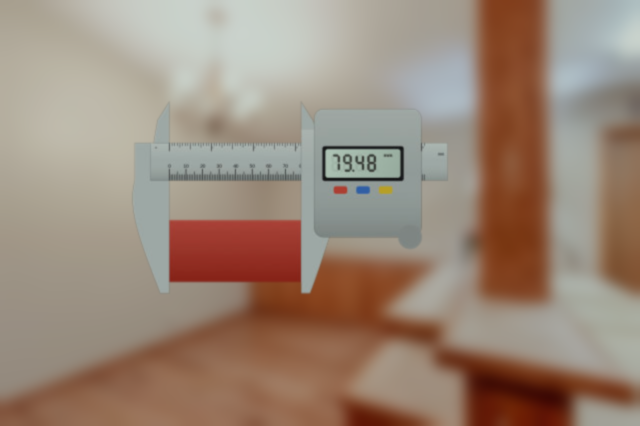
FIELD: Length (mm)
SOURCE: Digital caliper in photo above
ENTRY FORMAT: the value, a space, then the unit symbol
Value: 79.48 mm
